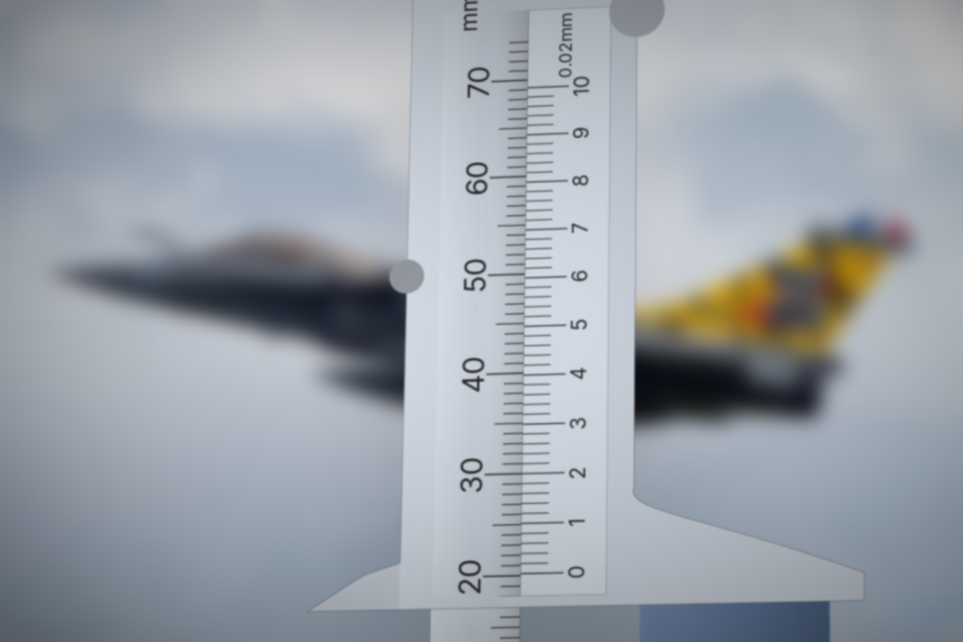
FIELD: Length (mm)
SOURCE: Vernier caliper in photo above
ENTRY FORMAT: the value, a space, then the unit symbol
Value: 20.2 mm
